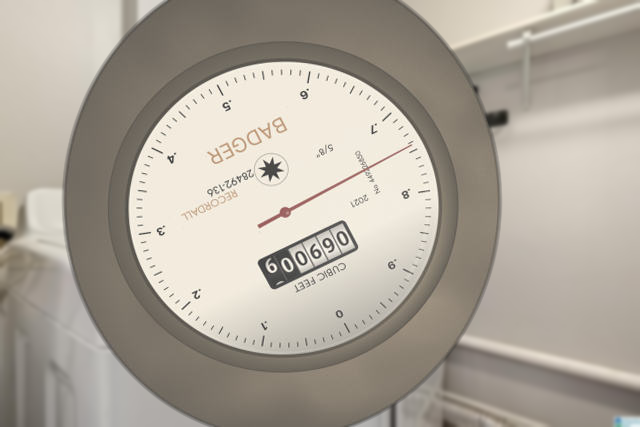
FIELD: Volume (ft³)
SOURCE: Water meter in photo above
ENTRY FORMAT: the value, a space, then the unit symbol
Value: 69008.74 ft³
